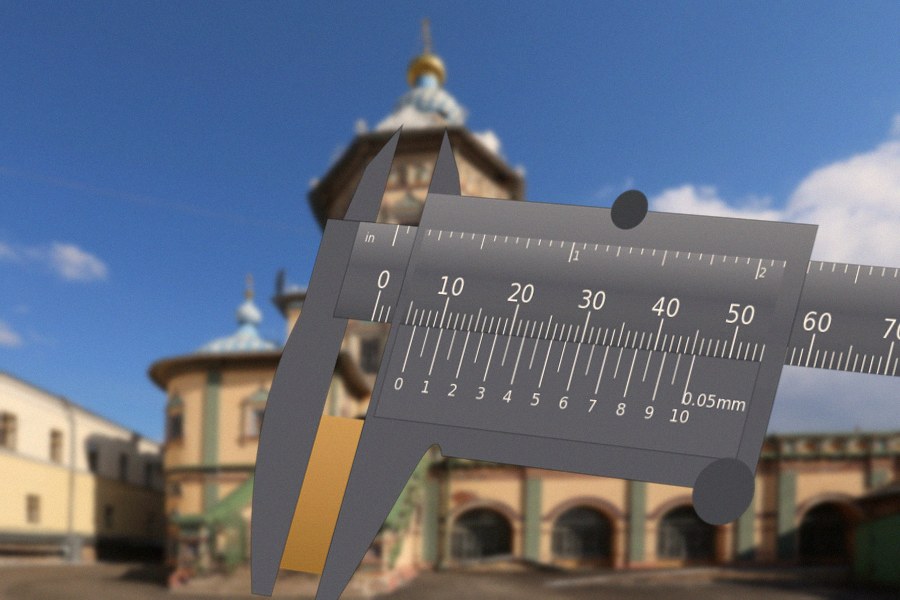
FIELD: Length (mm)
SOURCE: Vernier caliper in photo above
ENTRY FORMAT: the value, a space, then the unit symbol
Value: 6.4 mm
